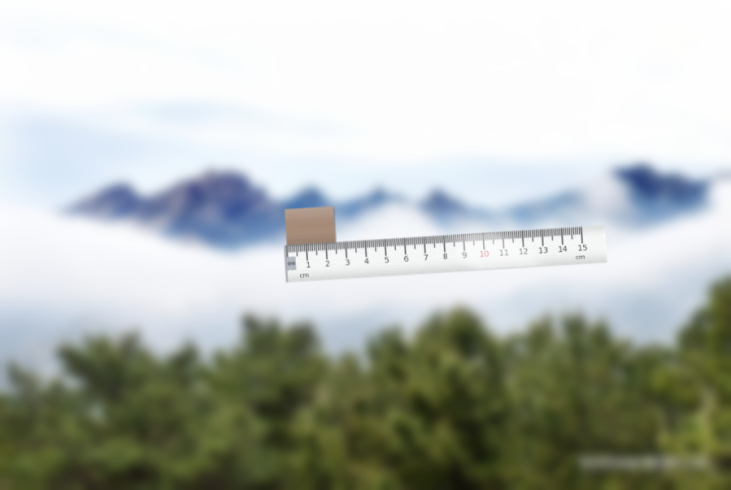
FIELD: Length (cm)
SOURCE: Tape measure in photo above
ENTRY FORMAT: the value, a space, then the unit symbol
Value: 2.5 cm
